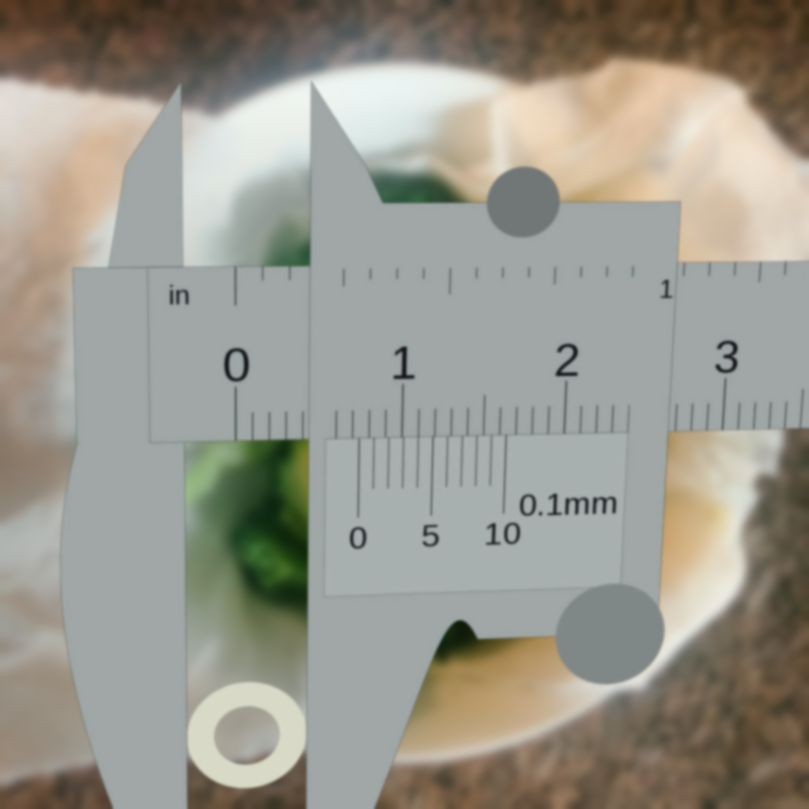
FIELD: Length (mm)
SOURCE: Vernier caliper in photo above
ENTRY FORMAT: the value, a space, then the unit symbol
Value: 7.4 mm
